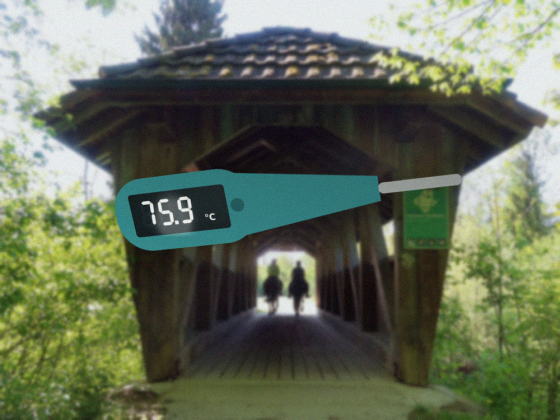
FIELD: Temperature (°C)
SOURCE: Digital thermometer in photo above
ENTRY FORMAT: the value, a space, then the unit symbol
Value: 75.9 °C
